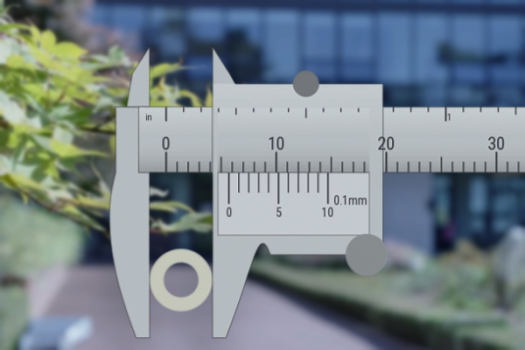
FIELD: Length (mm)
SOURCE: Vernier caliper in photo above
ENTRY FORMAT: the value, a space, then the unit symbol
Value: 5.7 mm
